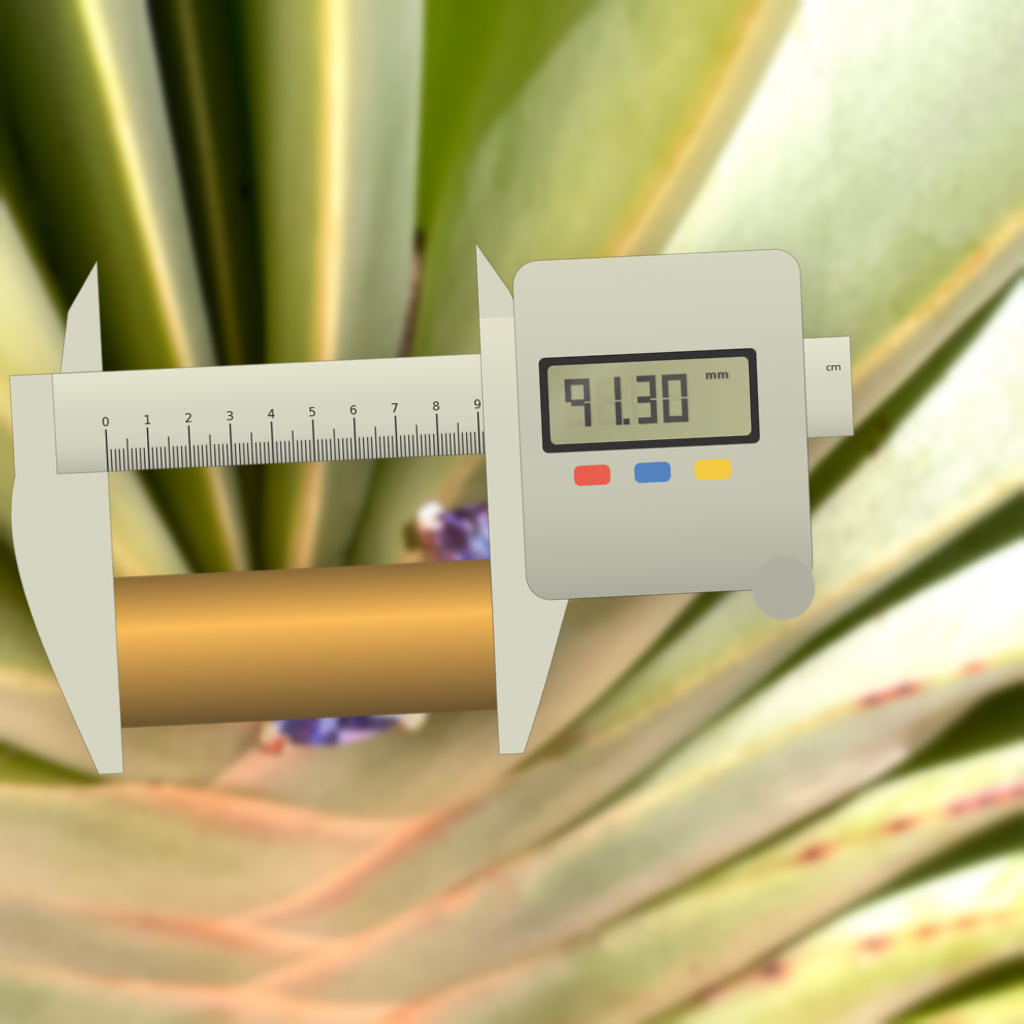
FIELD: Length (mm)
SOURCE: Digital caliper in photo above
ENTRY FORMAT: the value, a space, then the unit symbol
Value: 91.30 mm
